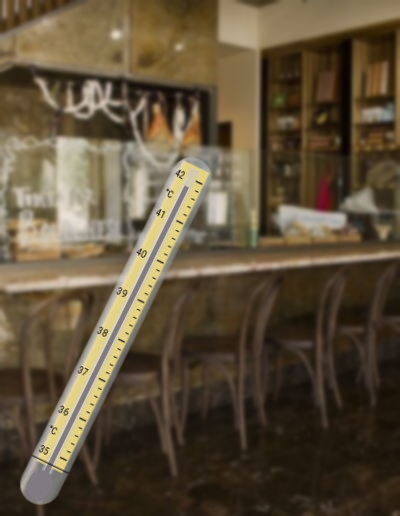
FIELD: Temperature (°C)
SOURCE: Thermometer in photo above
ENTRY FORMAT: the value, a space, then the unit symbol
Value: 41.8 °C
